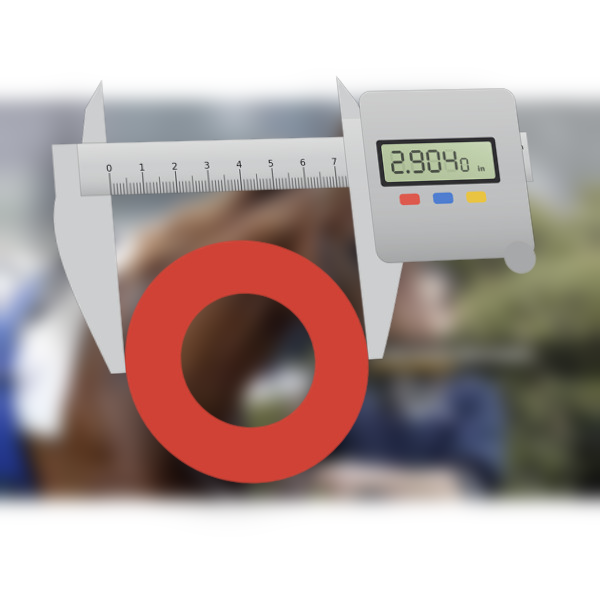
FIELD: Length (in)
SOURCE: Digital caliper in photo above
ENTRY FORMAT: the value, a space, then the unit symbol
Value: 2.9040 in
